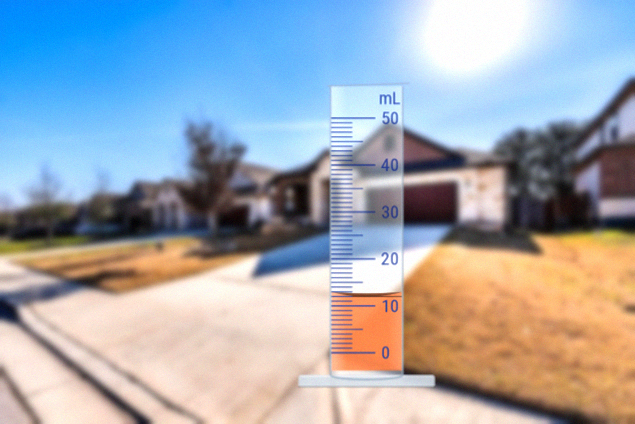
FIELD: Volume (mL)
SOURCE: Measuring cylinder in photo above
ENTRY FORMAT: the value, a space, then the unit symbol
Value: 12 mL
